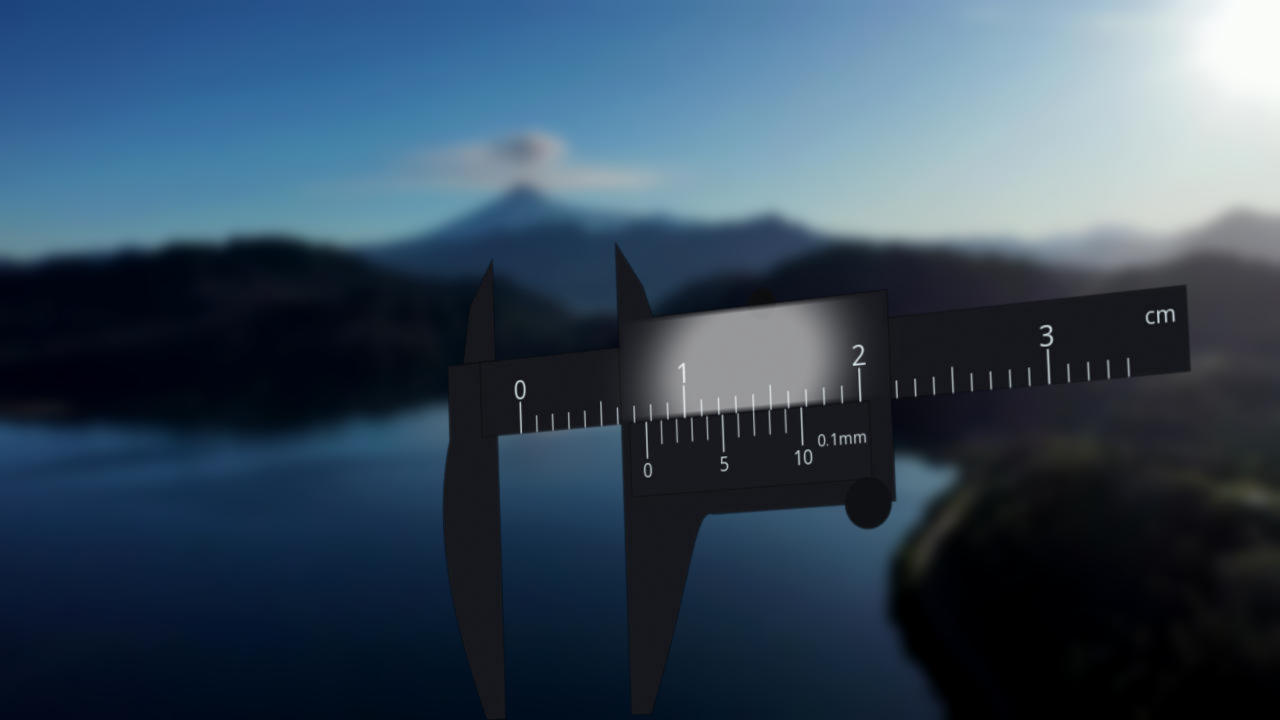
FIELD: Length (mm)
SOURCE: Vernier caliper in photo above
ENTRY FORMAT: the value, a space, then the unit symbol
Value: 7.7 mm
